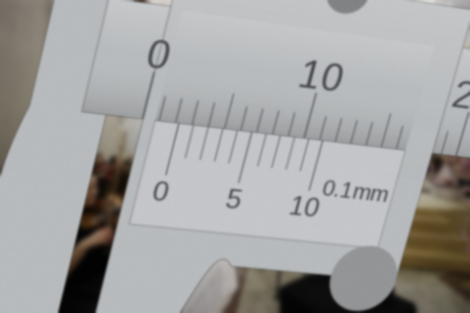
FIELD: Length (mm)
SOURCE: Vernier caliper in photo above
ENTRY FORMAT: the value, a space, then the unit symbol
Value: 2.2 mm
